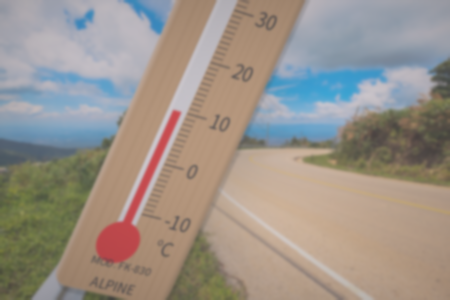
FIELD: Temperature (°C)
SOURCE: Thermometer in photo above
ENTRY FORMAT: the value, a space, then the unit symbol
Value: 10 °C
